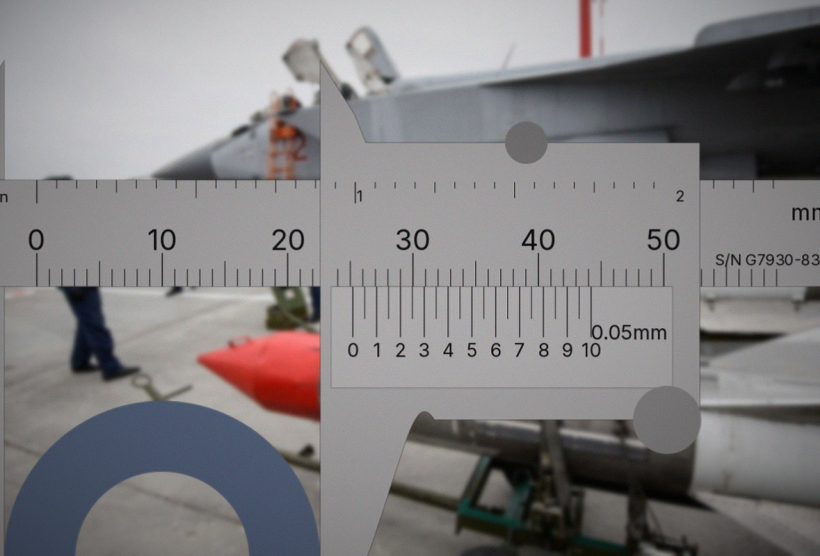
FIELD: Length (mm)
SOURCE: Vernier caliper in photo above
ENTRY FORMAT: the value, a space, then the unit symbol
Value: 25.2 mm
